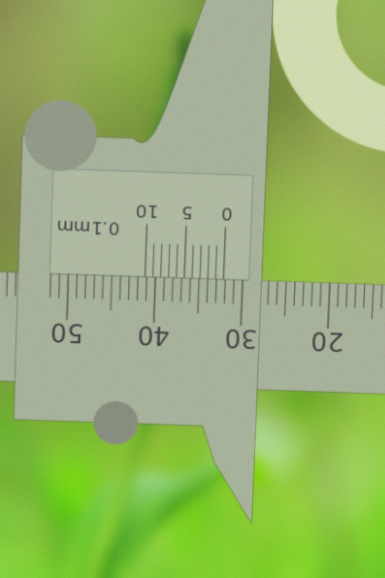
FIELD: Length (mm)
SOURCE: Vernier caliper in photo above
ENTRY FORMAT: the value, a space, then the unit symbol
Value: 32.2 mm
